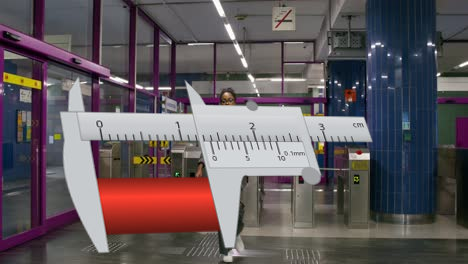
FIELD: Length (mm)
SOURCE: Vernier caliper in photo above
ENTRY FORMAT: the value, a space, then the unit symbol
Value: 13.8 mm
